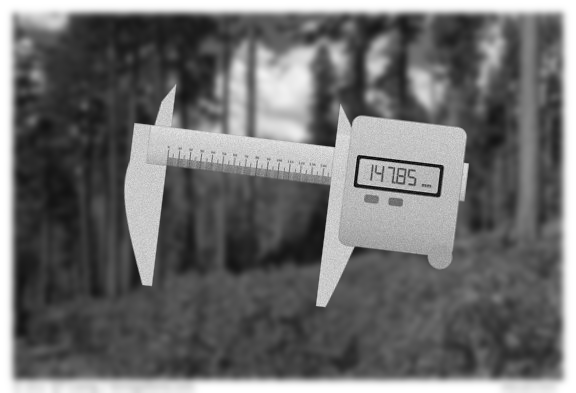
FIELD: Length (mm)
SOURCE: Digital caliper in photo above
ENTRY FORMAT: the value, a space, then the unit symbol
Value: 147.85 mm
